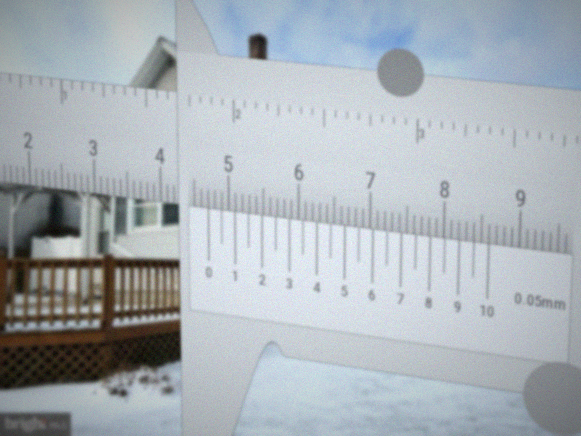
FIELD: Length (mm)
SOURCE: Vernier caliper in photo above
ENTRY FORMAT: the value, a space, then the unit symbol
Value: 47.0 mm
